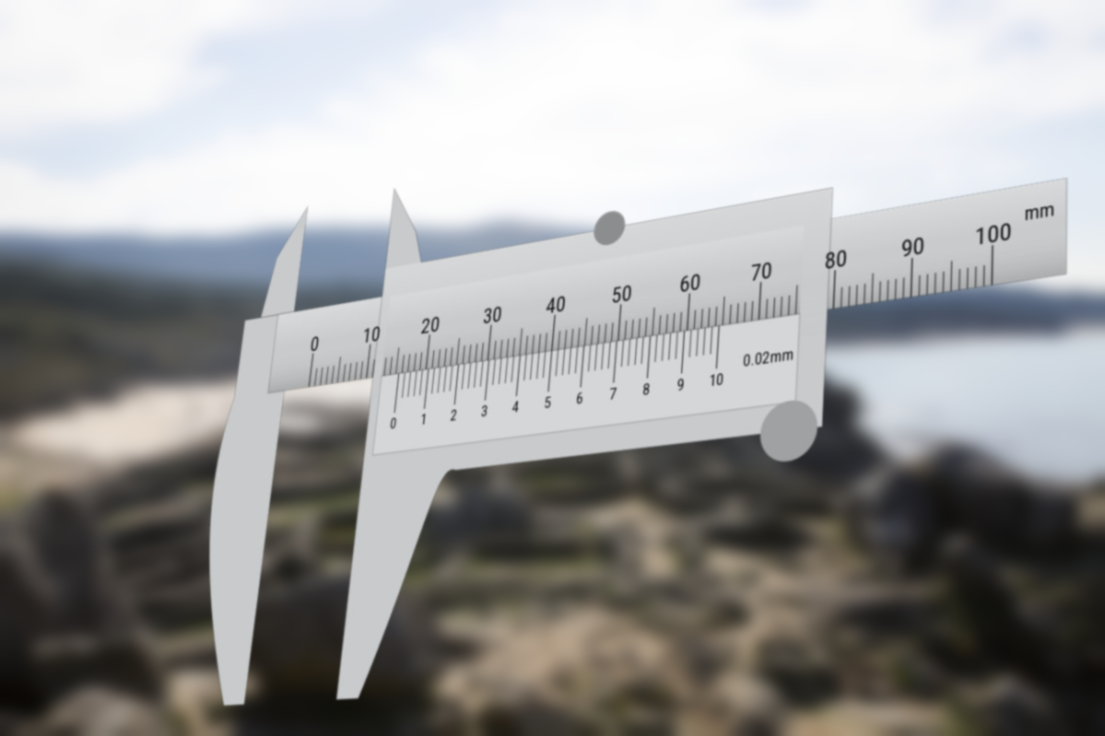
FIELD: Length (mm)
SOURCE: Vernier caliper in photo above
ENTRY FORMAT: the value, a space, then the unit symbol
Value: 15.5 mm
